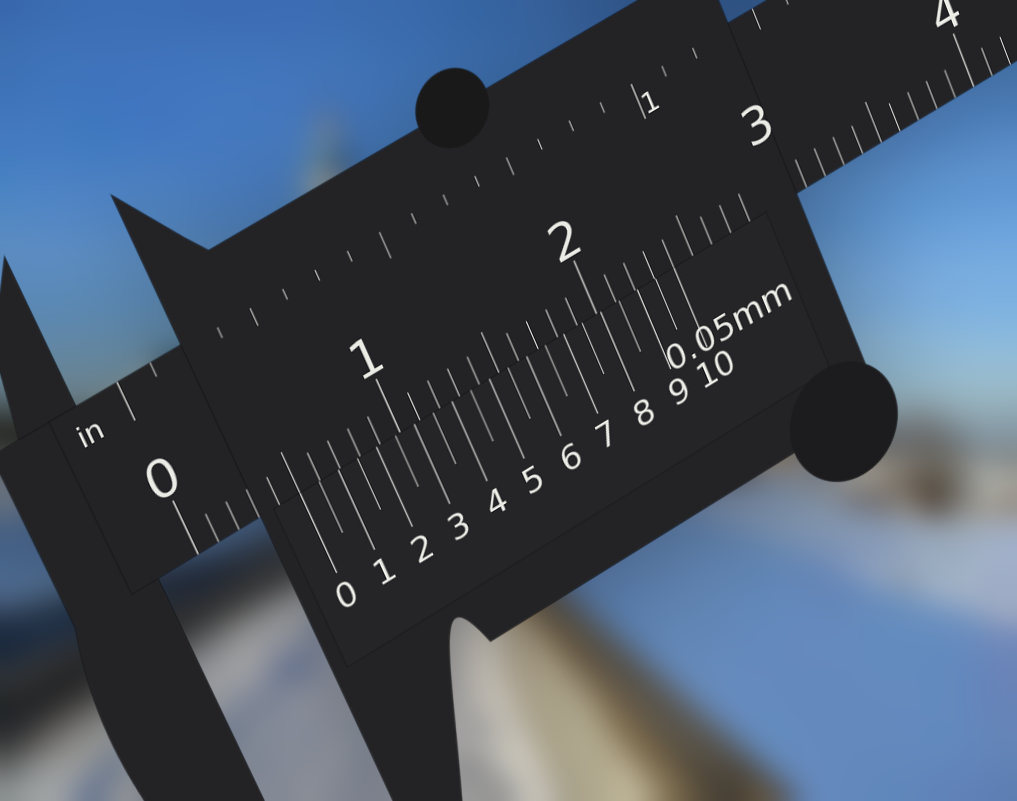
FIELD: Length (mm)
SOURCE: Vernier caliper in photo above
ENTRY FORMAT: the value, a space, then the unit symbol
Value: 5.0 mm
